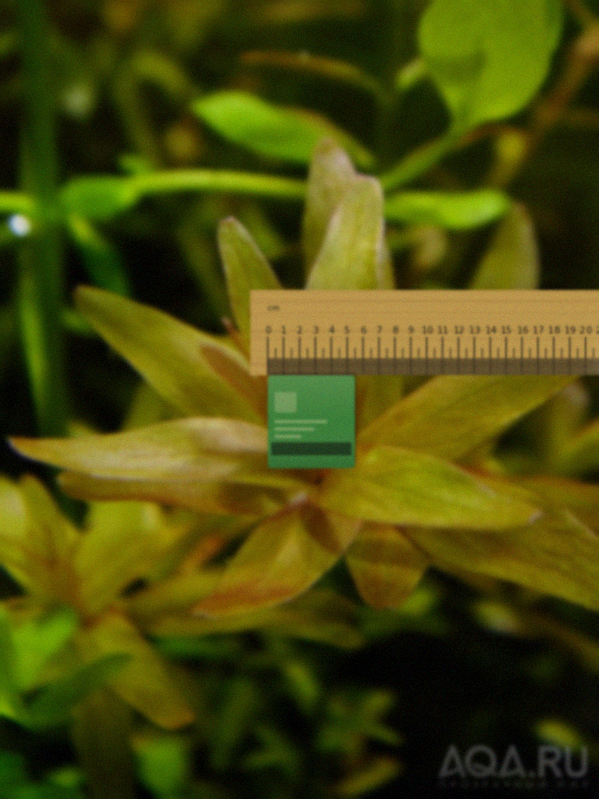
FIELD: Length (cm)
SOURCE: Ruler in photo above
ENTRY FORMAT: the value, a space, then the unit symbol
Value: 5.5 cm
